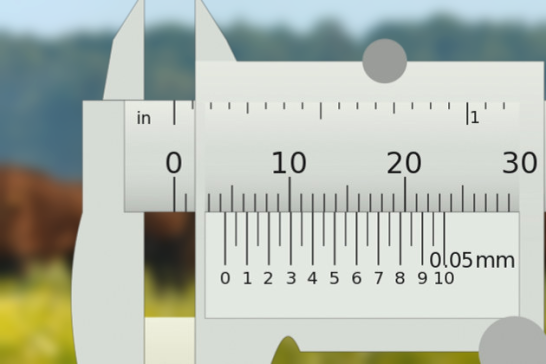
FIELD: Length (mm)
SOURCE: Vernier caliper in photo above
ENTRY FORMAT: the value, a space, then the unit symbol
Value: 4.4 mm
